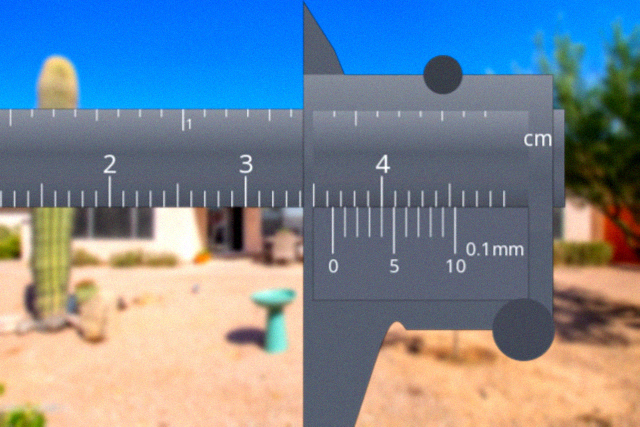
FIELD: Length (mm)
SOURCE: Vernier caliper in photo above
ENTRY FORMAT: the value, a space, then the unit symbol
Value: 36.4 mm
